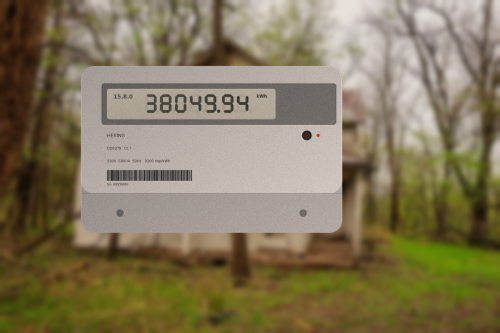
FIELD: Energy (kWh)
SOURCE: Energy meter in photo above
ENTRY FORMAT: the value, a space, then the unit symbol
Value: 38049.94 kWh
